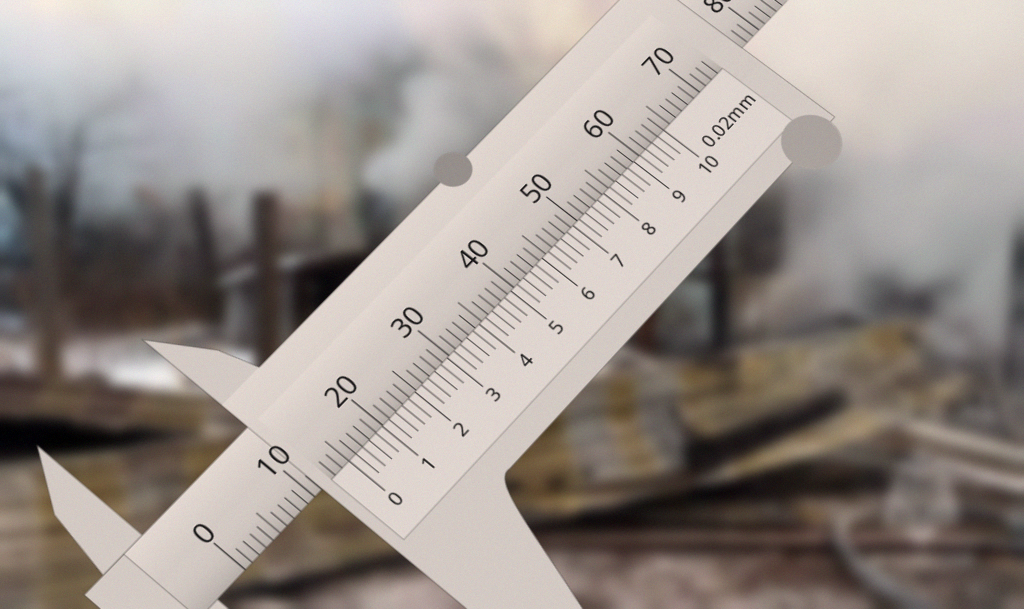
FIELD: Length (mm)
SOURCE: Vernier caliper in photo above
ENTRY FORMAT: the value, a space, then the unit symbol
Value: 15.0 mm
